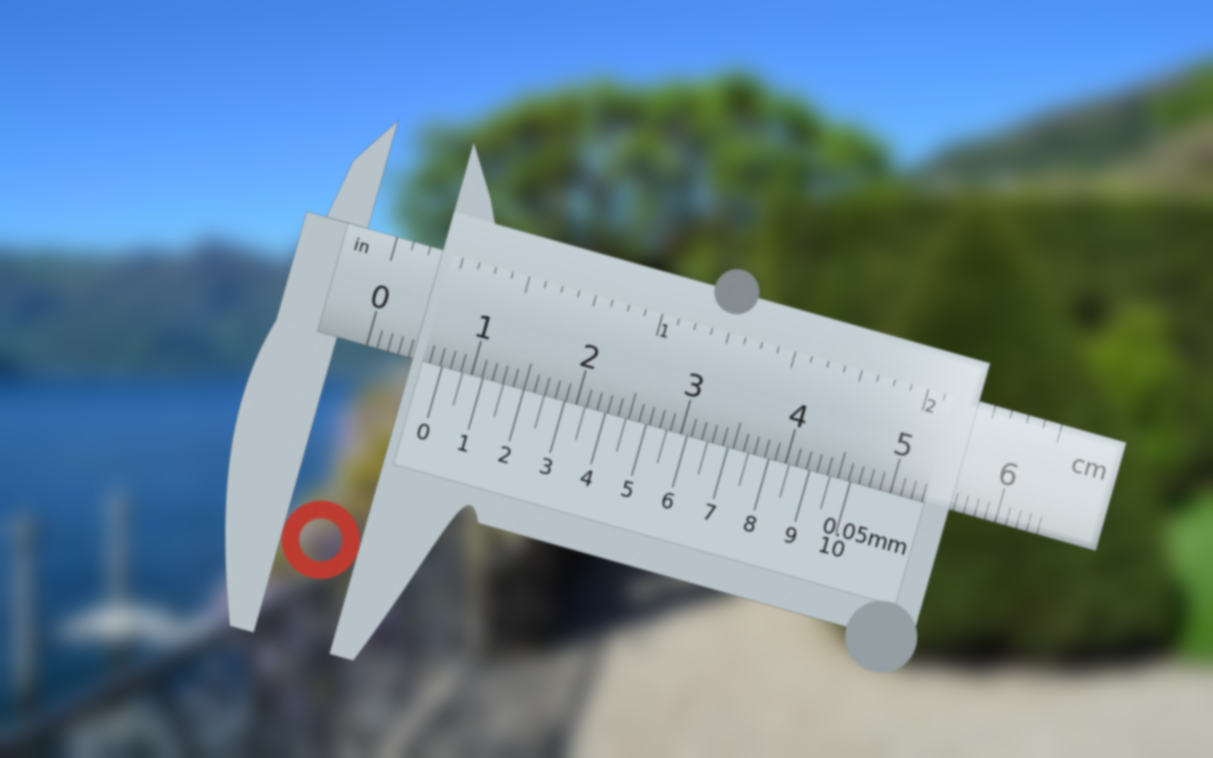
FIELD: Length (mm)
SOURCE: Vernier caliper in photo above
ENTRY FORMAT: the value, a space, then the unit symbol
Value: 7.2 mm
